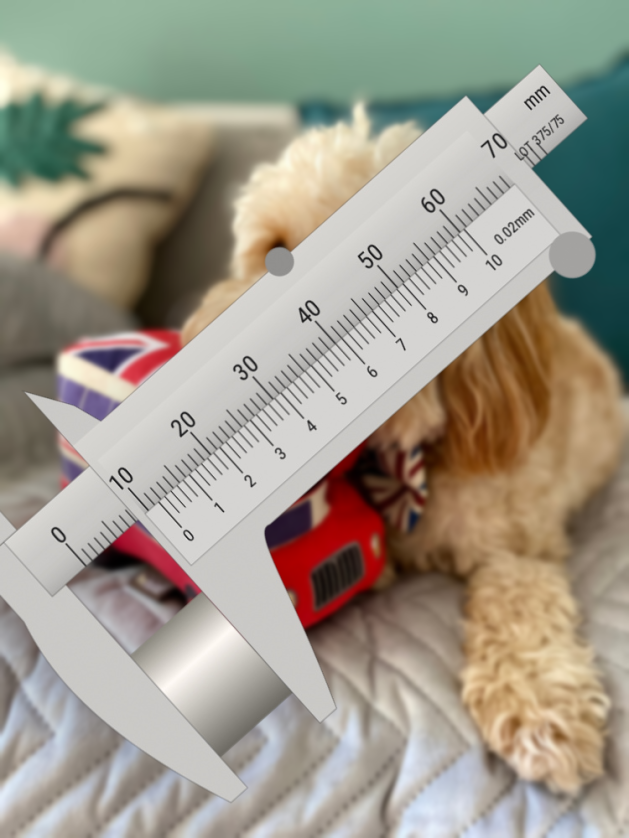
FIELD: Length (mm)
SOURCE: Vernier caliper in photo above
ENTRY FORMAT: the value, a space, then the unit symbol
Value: 11.6 mm
